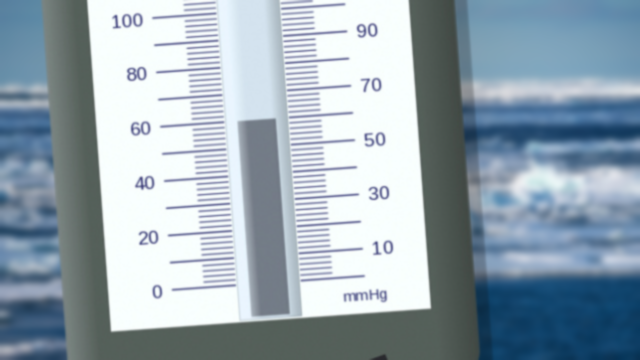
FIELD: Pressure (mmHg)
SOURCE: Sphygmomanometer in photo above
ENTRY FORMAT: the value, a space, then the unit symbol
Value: 60 mmHg
